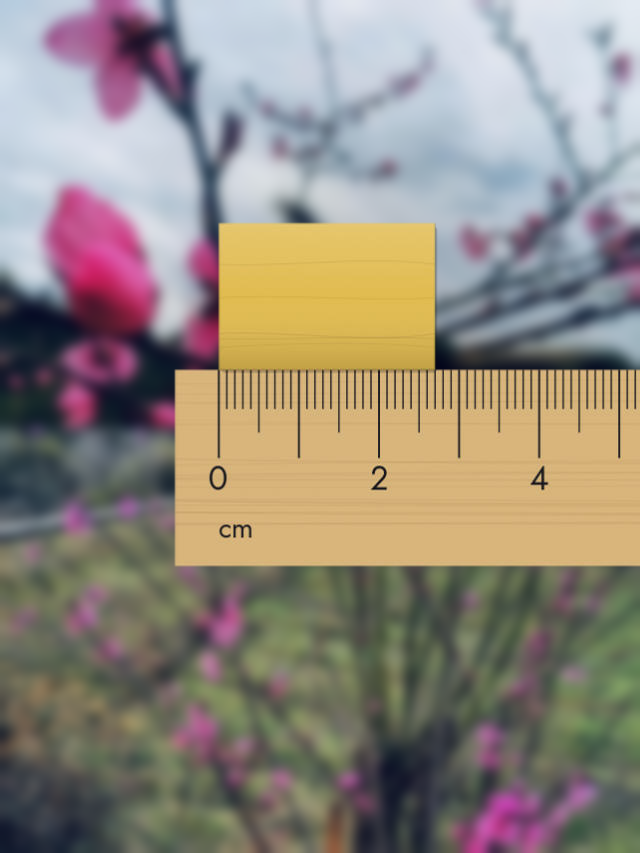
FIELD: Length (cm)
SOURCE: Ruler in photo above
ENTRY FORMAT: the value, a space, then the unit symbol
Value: 2.7 cm
